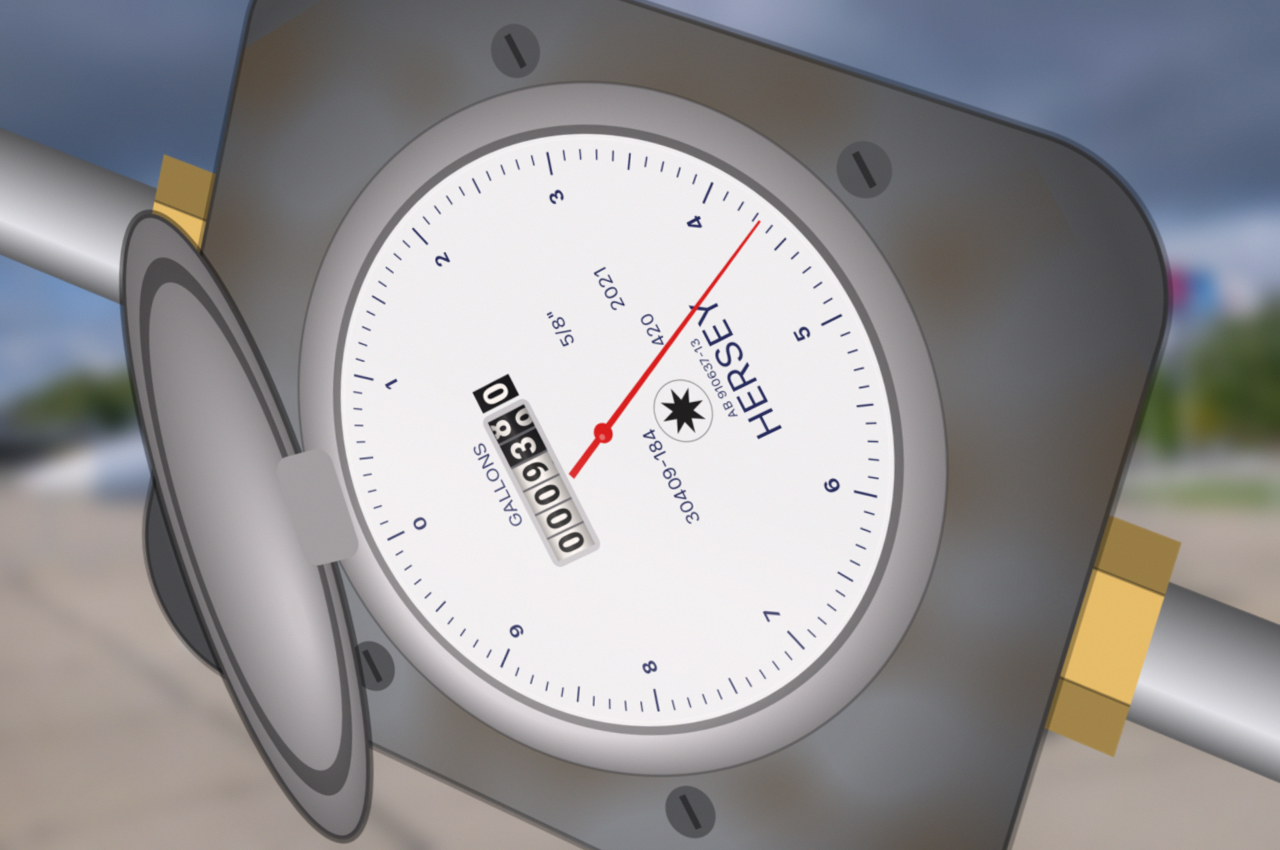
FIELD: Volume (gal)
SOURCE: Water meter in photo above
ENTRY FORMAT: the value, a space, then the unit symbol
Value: 9384.3 gal
